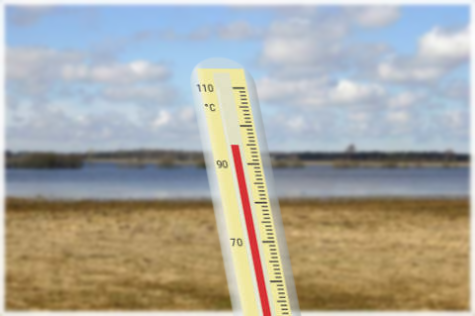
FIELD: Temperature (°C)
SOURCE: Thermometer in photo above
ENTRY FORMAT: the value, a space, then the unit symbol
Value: 95 °C
